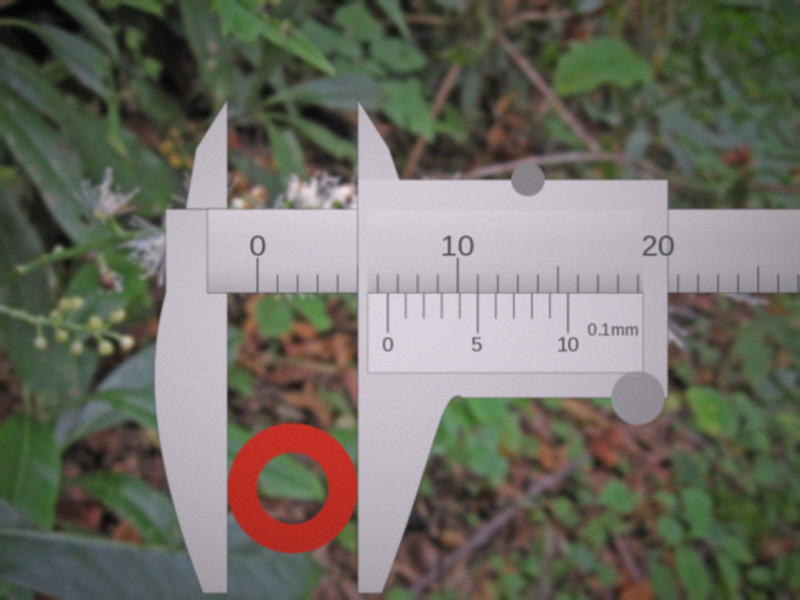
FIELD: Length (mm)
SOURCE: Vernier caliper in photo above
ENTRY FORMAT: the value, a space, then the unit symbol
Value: 6.5 mm
